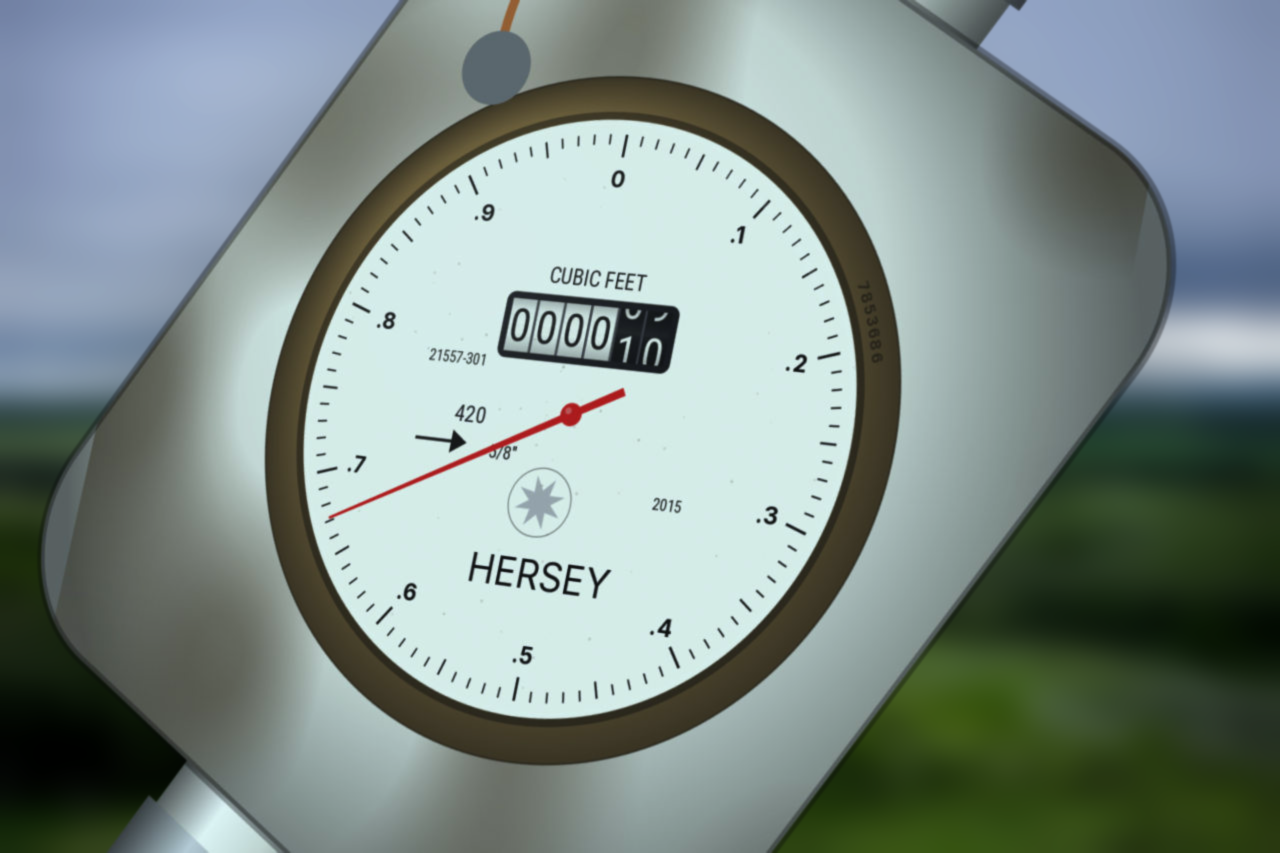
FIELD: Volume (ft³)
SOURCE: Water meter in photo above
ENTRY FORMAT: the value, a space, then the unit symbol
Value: 9.67 ft³
